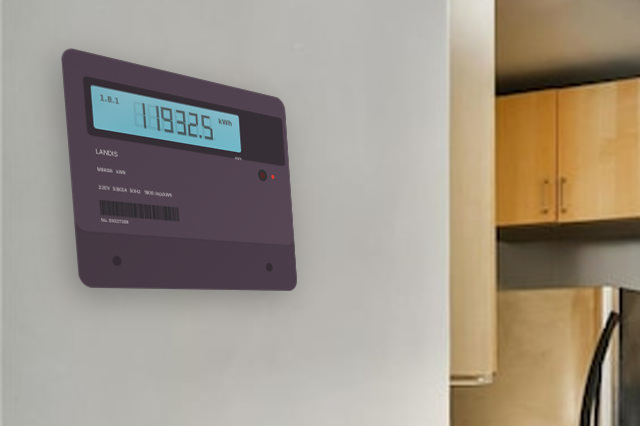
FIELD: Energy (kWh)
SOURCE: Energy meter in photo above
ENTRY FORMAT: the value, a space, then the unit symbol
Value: 11932.5 kWh
